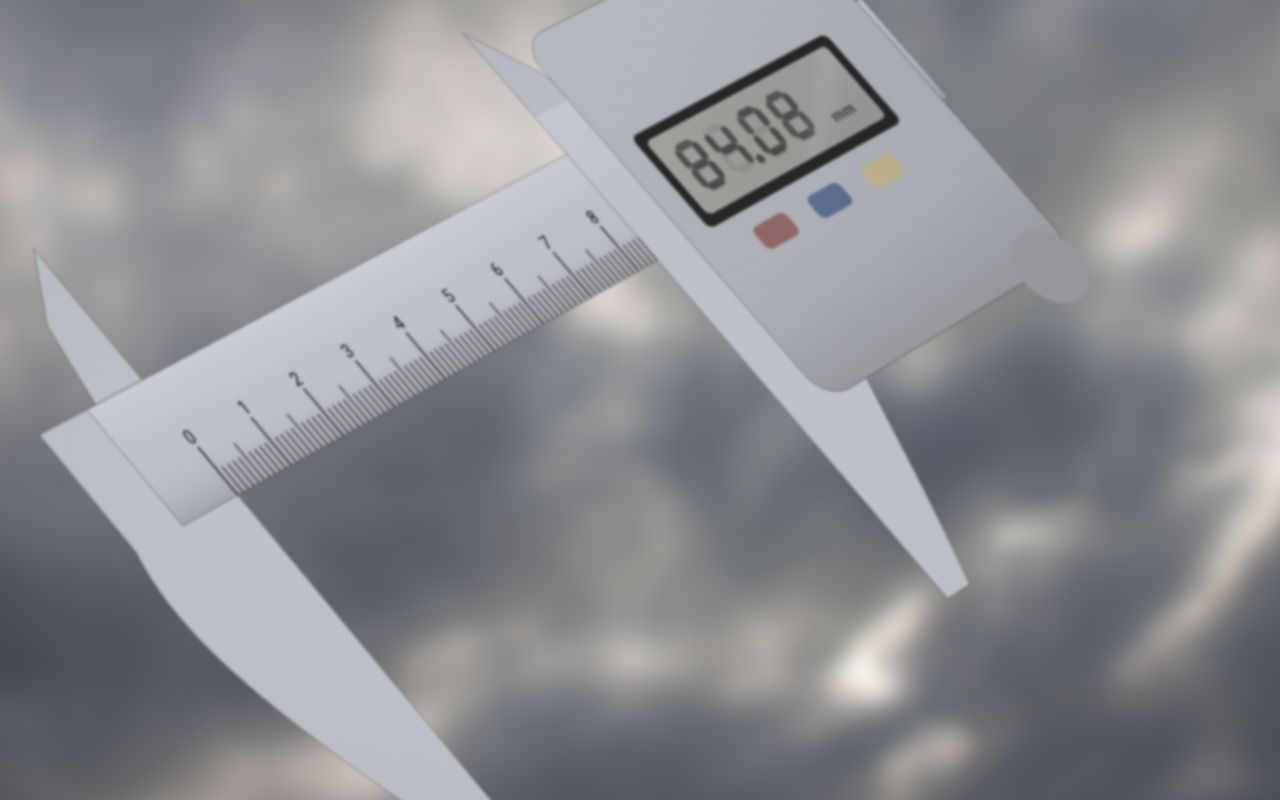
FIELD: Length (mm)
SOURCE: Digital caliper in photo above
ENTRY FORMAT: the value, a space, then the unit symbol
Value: 84.08 mm
